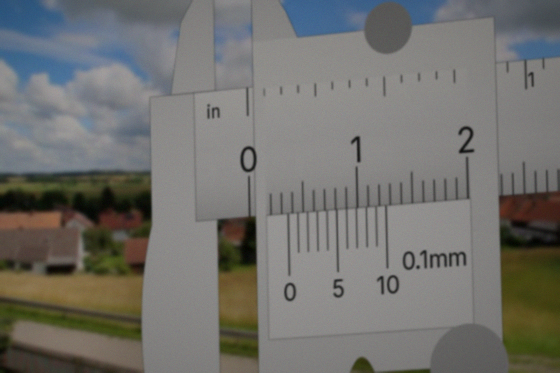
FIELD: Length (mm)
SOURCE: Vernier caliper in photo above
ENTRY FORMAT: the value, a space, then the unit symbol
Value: 3.6 mm
